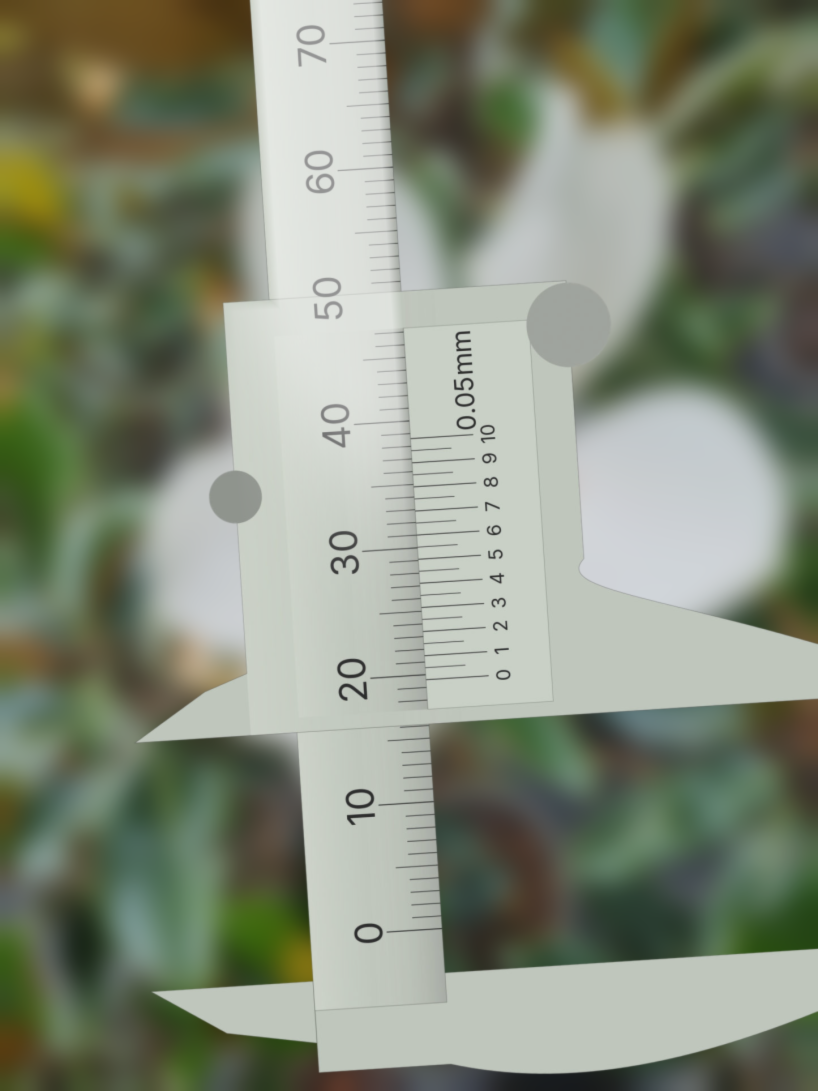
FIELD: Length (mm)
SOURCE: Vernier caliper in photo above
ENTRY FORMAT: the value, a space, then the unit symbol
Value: 19.6 mm
